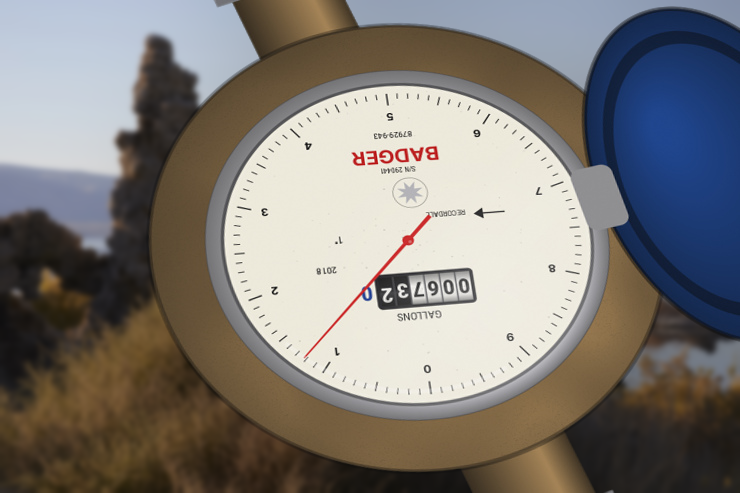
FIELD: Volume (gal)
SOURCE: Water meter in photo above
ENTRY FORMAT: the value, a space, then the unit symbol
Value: 67321.2 gal
